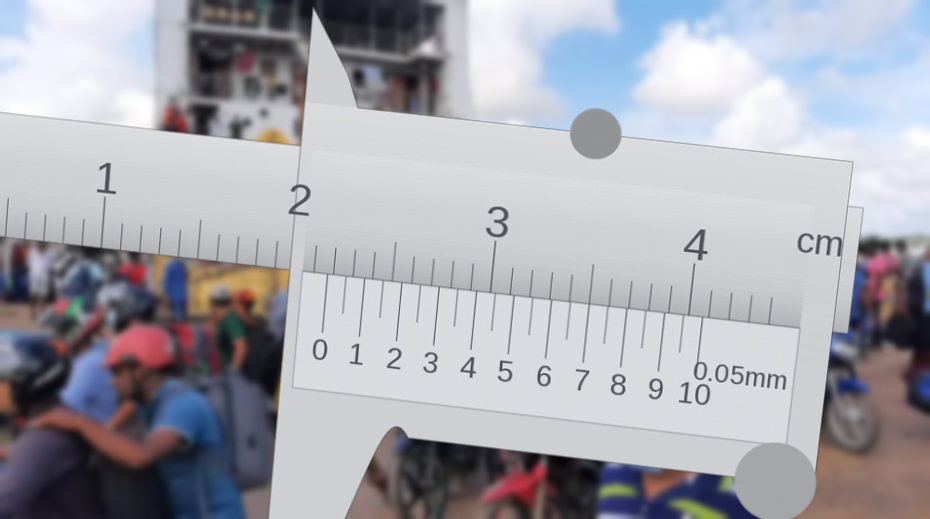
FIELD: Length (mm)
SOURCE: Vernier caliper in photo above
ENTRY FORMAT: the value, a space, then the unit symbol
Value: 21.7 mm
